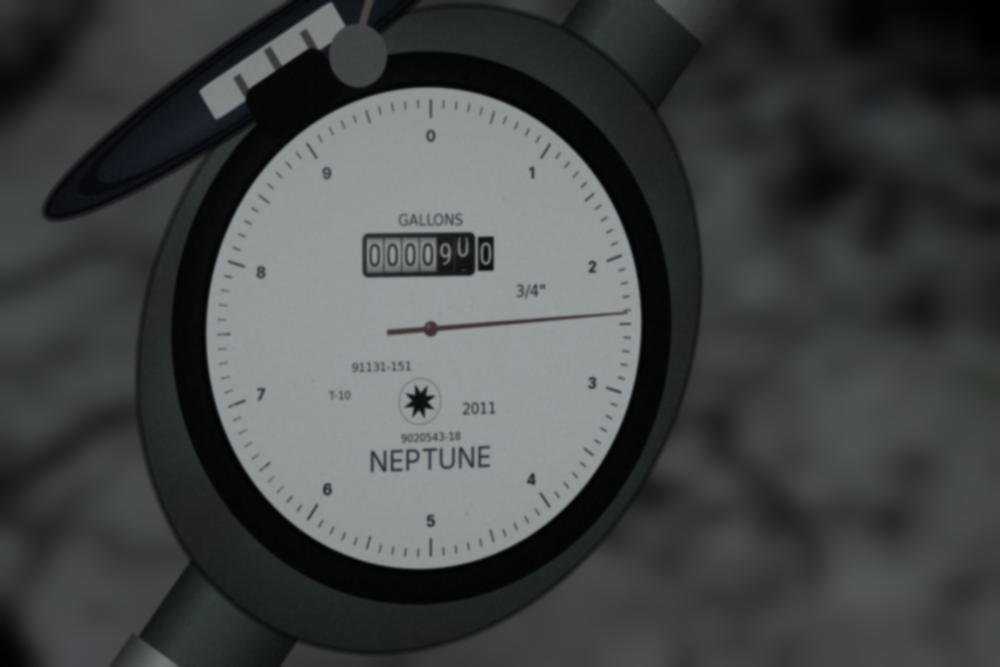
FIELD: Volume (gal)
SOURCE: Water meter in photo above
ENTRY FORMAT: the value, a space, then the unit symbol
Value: 902.4 gal
